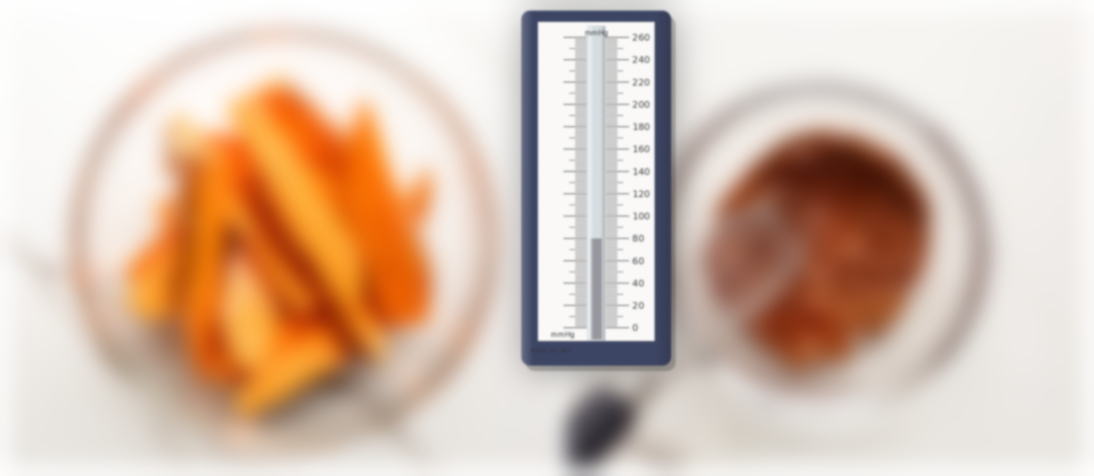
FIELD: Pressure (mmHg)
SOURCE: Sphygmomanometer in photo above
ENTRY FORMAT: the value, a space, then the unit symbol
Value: 80 mmHg
